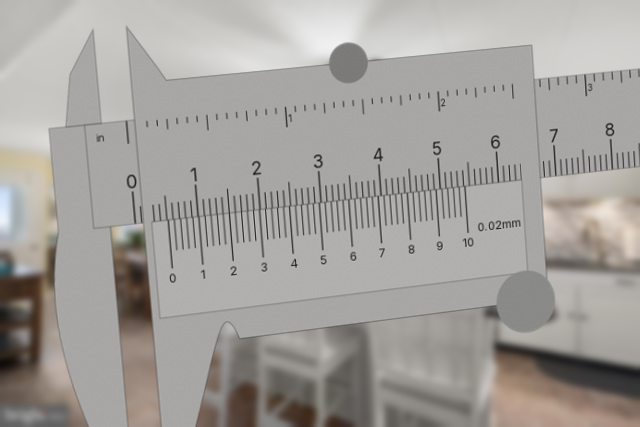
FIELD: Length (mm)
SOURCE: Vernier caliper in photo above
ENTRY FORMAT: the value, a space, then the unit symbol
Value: 5.2 mm
